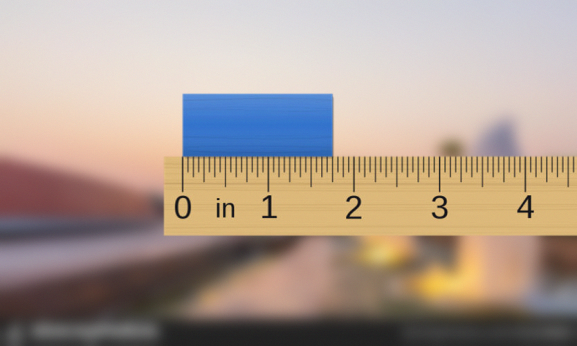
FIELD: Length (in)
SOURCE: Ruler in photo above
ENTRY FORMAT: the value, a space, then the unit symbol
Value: 1.75 in
